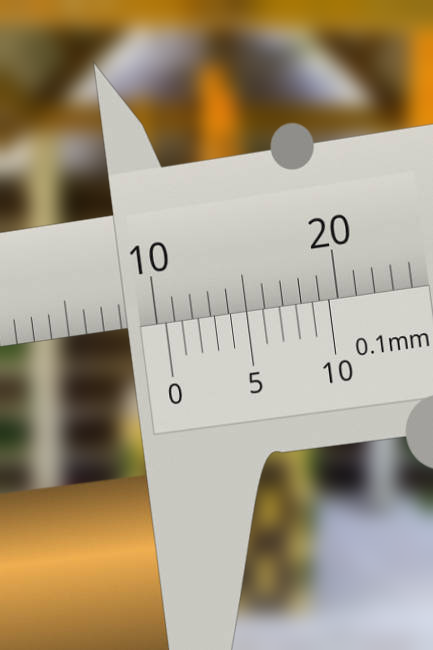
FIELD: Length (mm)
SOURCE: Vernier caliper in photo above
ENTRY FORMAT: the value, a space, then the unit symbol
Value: 10.5 mm
